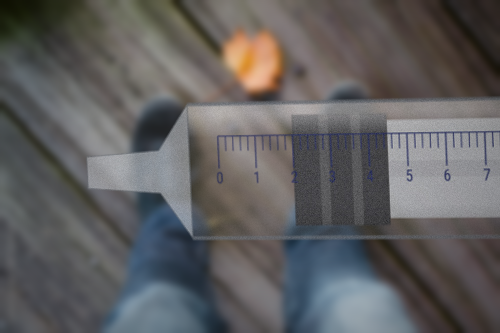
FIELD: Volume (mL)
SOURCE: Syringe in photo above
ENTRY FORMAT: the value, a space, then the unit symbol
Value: 2 mL
